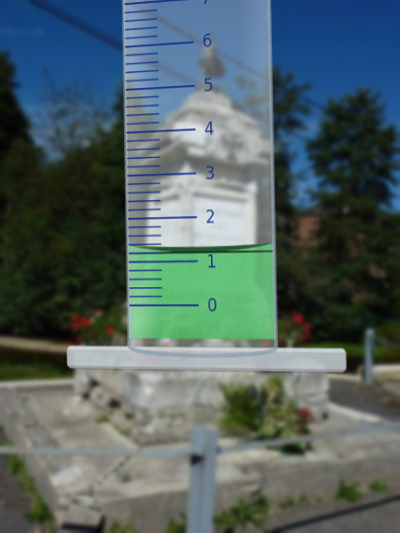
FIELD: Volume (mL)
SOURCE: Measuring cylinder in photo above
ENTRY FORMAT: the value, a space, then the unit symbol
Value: 1.2 mL
